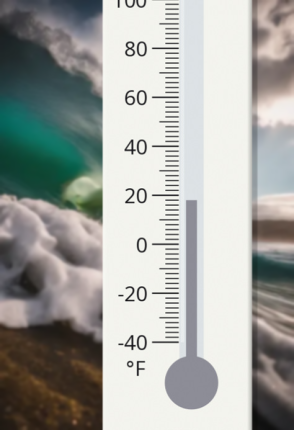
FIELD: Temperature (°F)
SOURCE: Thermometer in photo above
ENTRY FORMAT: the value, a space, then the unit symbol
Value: 18 °F
